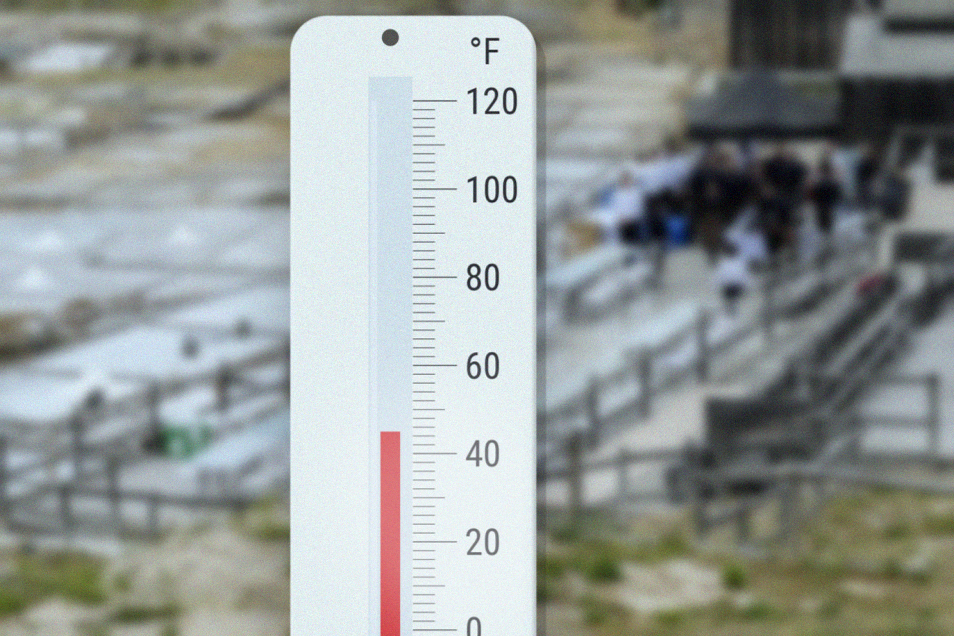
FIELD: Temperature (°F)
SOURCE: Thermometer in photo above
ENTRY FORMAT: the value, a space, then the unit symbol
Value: 45 °F
